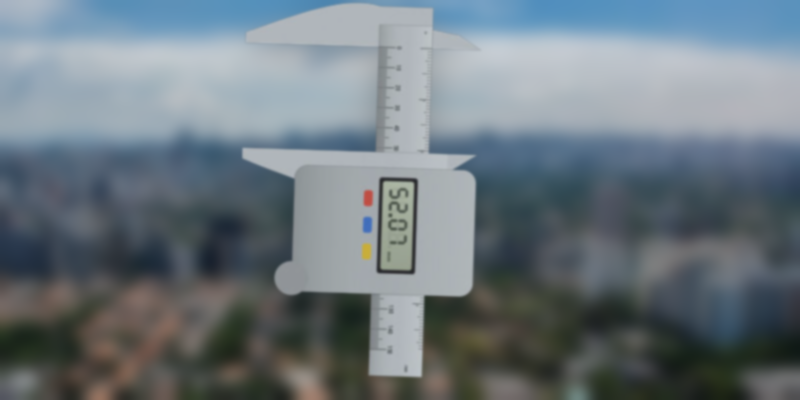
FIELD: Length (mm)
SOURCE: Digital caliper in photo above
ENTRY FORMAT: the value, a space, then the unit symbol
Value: 52.07 mm
